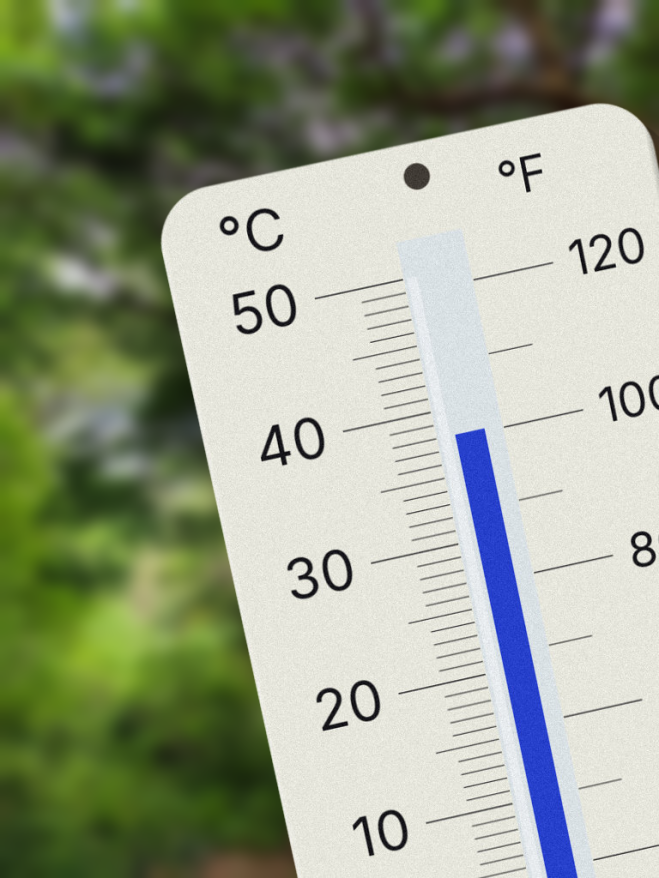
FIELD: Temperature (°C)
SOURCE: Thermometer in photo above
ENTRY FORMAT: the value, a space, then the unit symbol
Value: 38 °C
